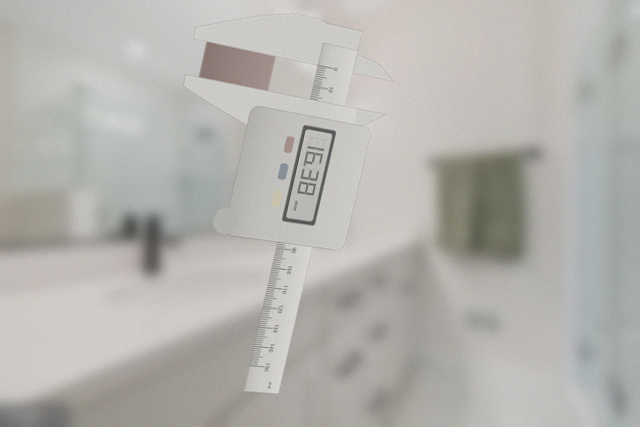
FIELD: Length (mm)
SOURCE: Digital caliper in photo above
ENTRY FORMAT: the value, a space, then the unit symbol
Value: 16.38 mm
